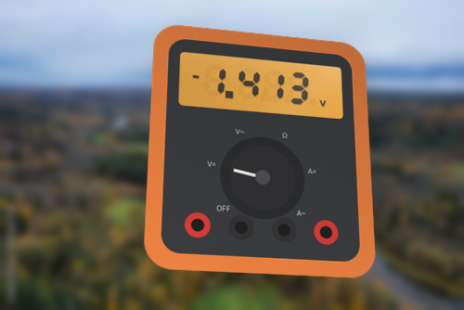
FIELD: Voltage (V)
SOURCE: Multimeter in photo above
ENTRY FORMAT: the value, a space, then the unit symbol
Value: -1.413 V
